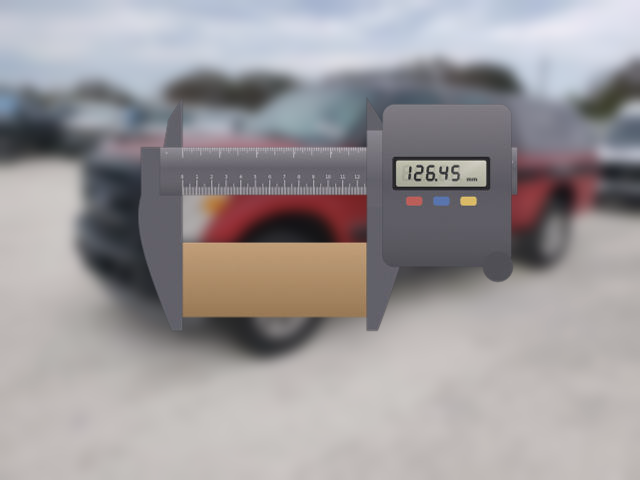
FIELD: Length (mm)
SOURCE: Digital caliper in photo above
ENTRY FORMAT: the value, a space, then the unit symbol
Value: 126.45 mm
